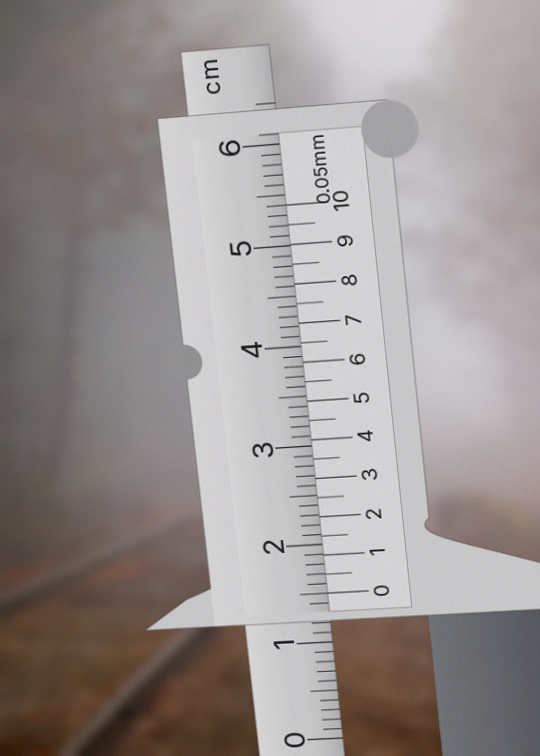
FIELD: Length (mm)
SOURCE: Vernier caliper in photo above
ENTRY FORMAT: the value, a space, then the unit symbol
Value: 15.0 mm
